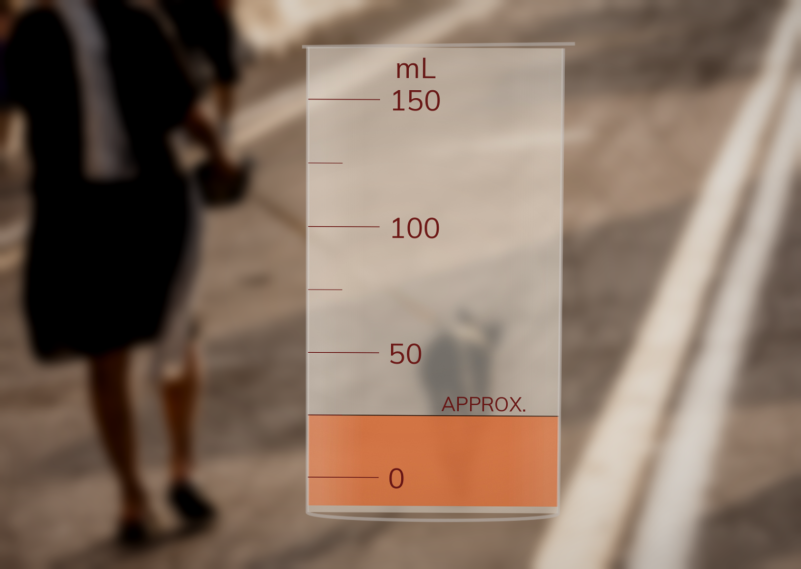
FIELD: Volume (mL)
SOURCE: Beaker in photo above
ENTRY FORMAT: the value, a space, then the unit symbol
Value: 25 mL
